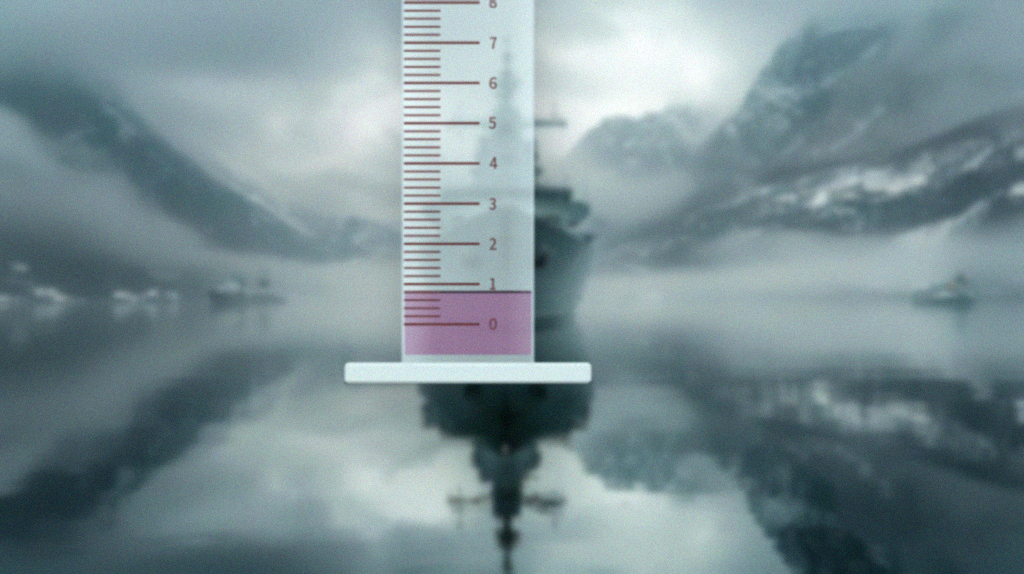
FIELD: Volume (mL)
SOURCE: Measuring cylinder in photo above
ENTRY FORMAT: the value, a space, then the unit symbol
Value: 0.8 mL
